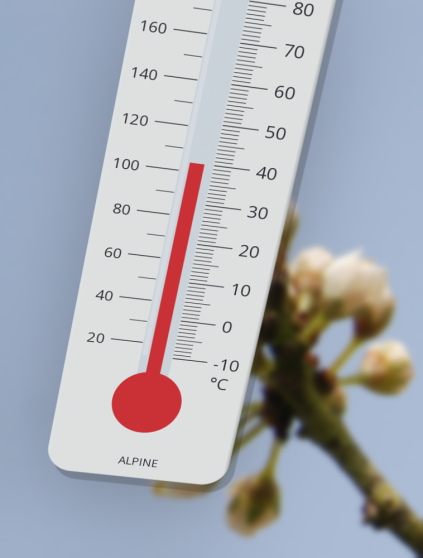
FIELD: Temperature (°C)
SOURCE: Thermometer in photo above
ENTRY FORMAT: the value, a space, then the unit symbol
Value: 40 °C
